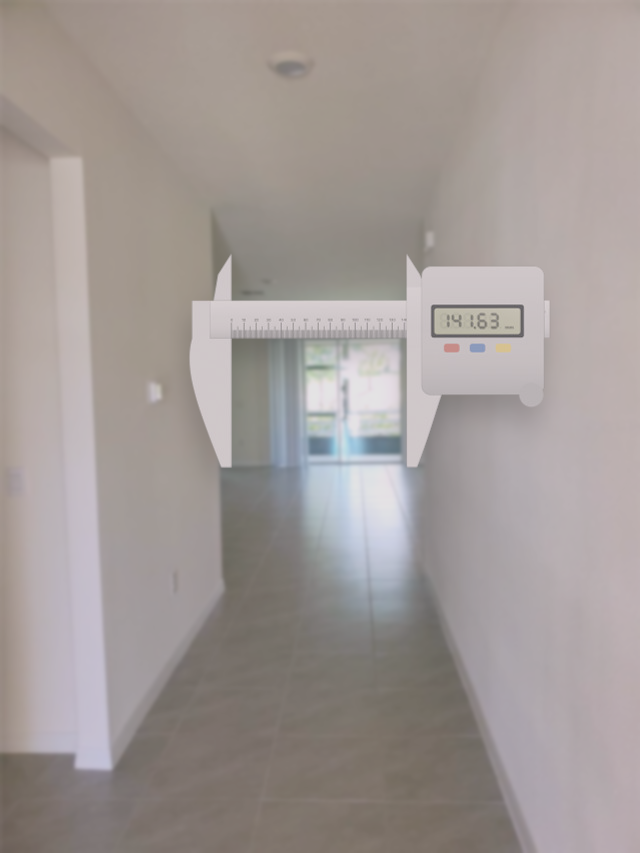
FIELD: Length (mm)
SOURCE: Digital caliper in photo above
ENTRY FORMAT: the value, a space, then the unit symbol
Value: 141.63 mm
